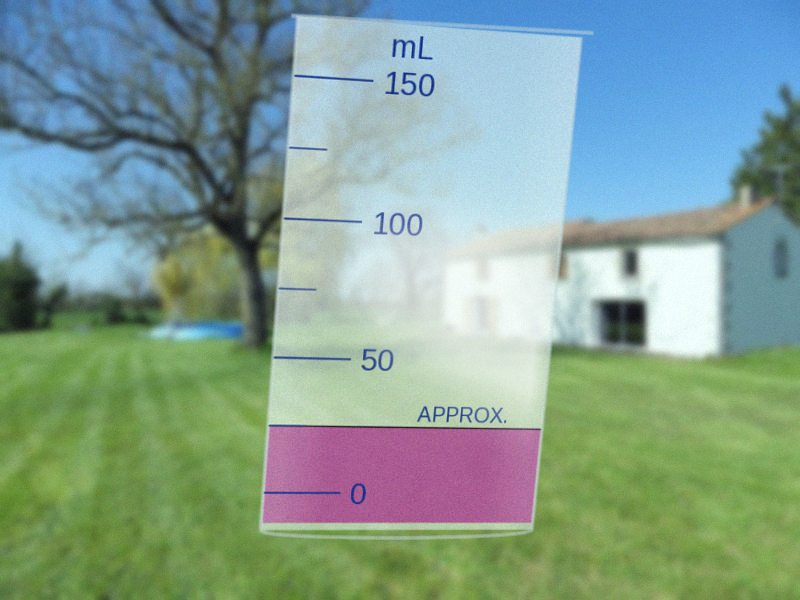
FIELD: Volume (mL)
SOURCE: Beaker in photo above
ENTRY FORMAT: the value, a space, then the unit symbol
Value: 25 mL
